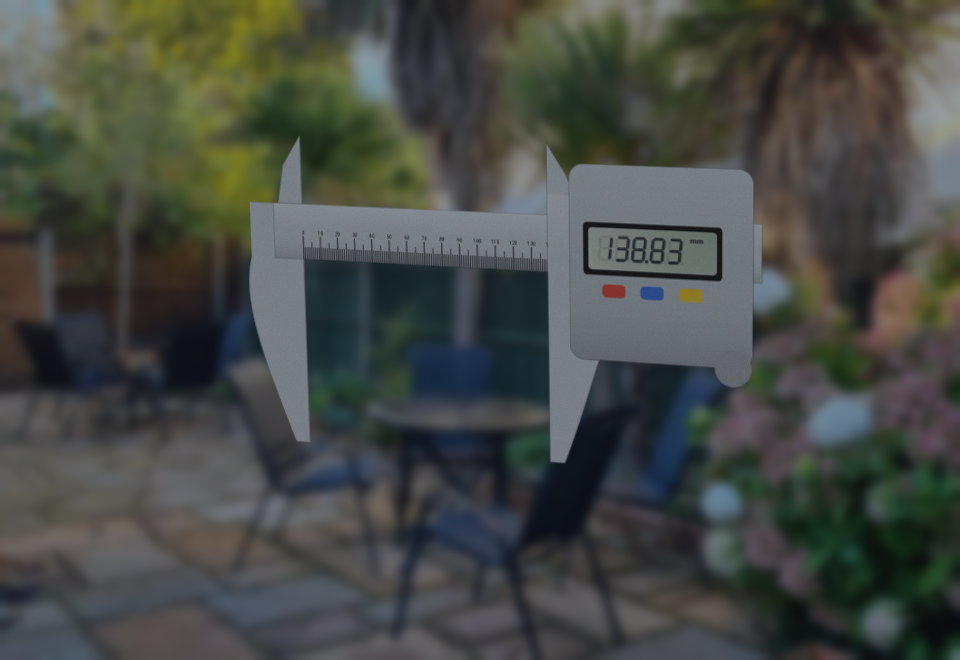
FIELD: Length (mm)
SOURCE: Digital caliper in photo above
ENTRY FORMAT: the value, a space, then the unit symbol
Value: 138.83 mm
